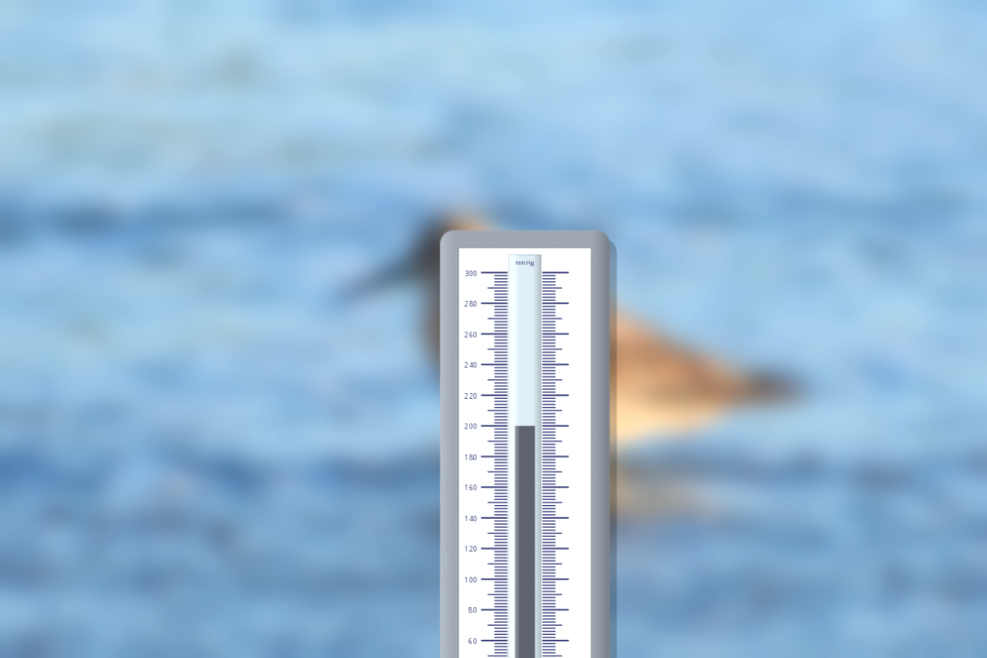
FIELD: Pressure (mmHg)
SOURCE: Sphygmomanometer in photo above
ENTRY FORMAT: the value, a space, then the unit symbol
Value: 200 mmHg
